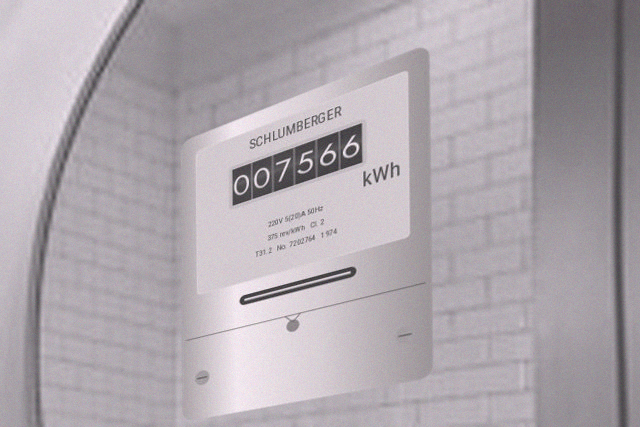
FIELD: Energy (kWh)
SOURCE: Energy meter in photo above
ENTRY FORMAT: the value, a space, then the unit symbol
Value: 7566 kWh
